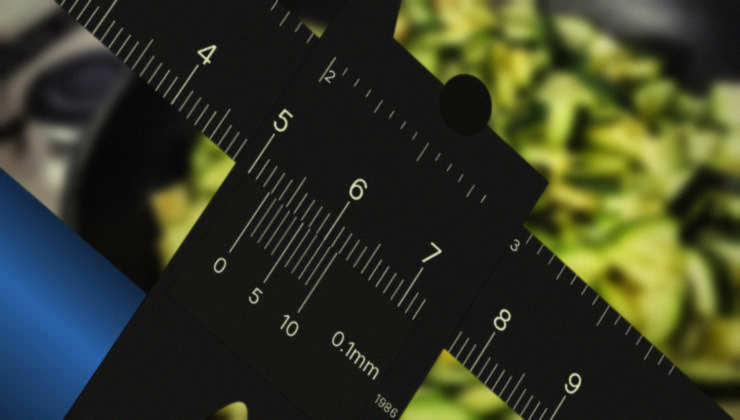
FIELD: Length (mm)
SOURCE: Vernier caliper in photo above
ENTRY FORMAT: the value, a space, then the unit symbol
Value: 52.8 mm
